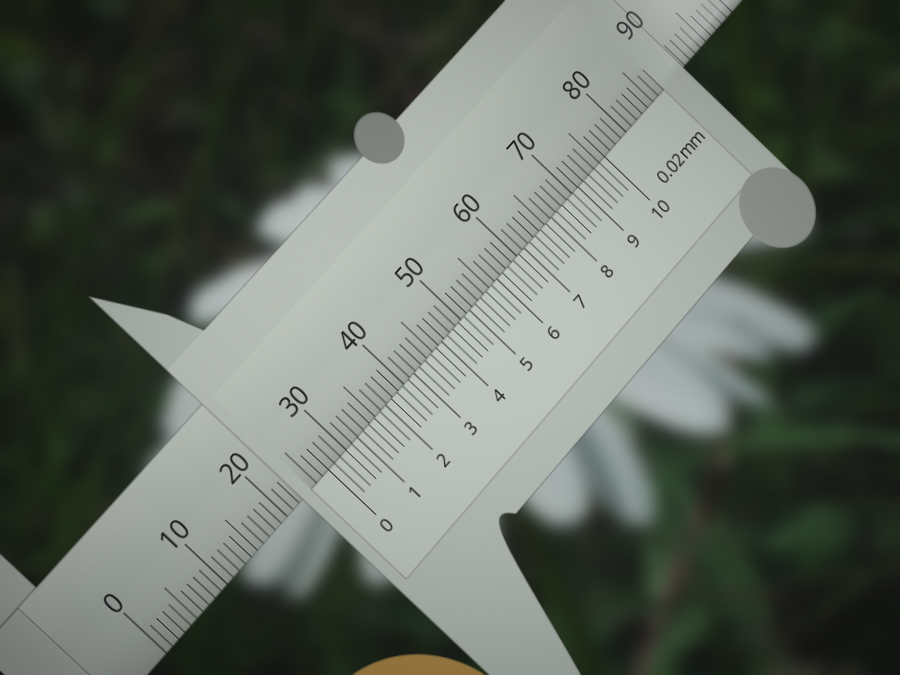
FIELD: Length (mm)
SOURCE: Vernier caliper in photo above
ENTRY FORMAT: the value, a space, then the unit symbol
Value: 27.0 mm
